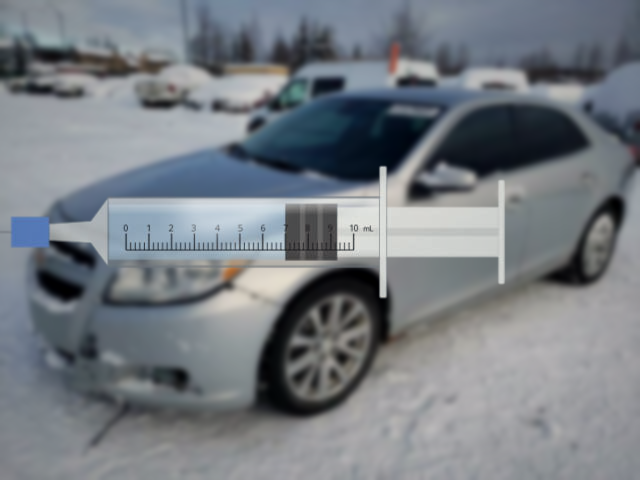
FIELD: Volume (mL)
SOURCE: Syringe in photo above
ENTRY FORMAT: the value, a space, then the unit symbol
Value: 7 mL
